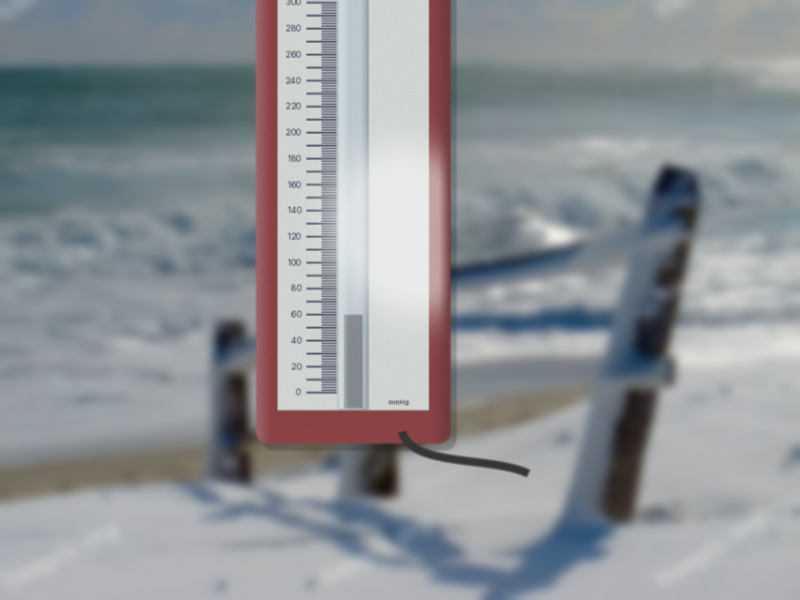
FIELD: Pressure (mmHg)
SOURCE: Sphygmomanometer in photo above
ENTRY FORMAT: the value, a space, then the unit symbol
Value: 60 mmHg
